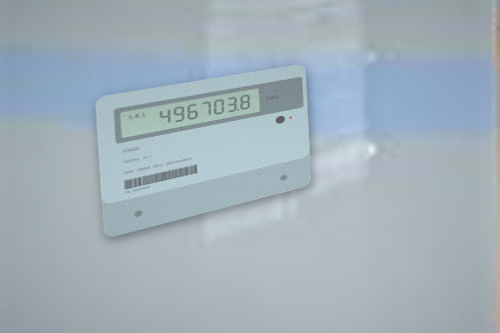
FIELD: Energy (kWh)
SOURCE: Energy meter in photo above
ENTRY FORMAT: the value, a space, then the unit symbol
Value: 496703.8 kWh
